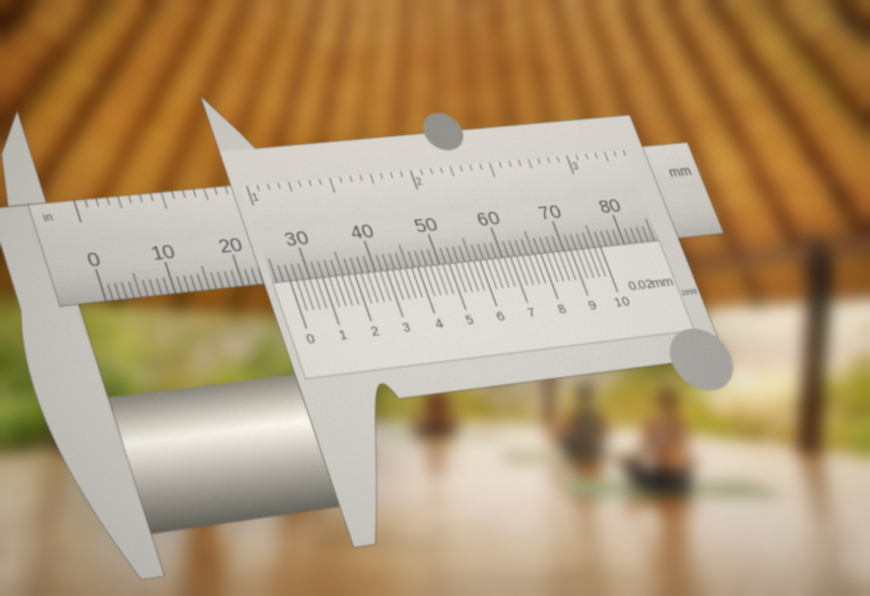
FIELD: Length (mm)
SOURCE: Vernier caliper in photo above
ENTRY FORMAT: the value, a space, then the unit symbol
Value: 27.0 mm
